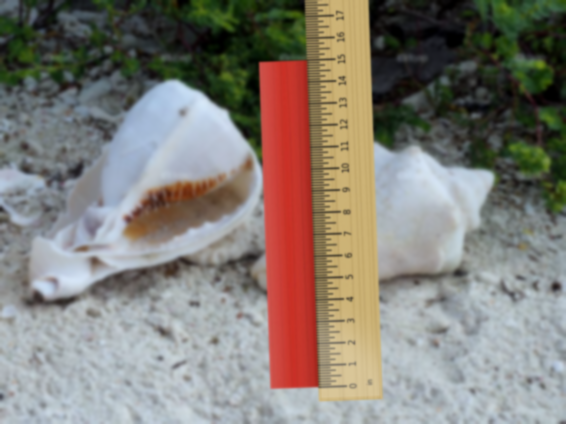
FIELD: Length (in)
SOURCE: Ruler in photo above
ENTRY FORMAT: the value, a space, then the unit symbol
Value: 15 in
